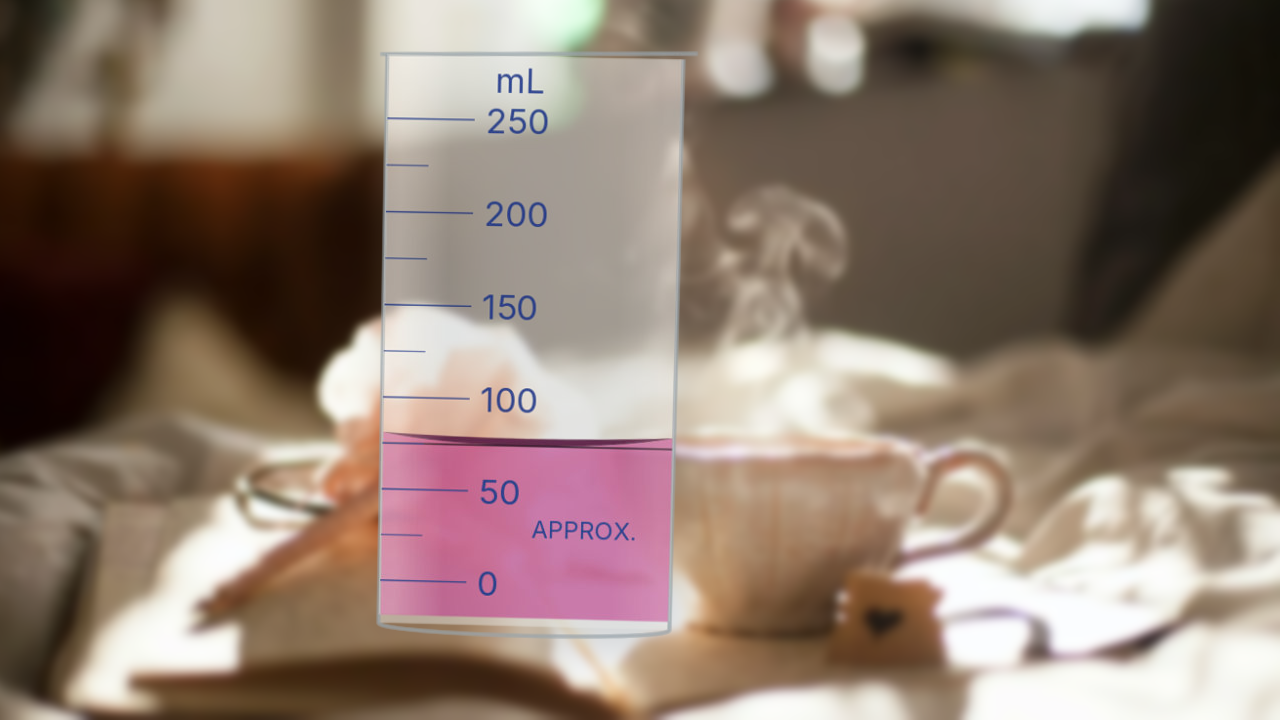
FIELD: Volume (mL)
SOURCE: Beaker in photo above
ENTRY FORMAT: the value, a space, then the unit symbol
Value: 75 mL
